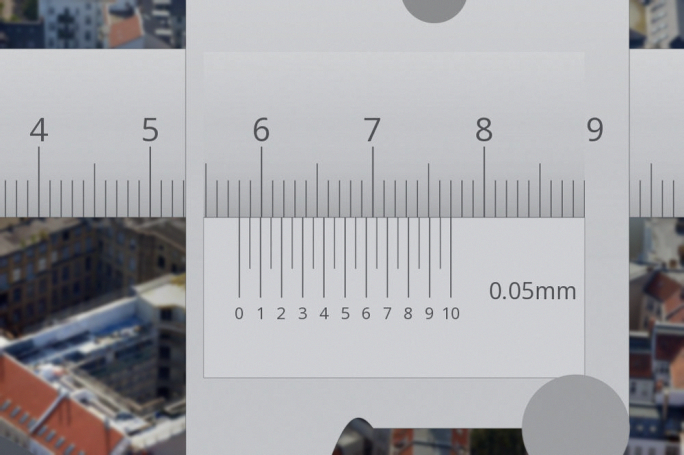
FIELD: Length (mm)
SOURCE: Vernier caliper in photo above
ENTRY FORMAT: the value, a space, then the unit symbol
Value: 58.0 mm
